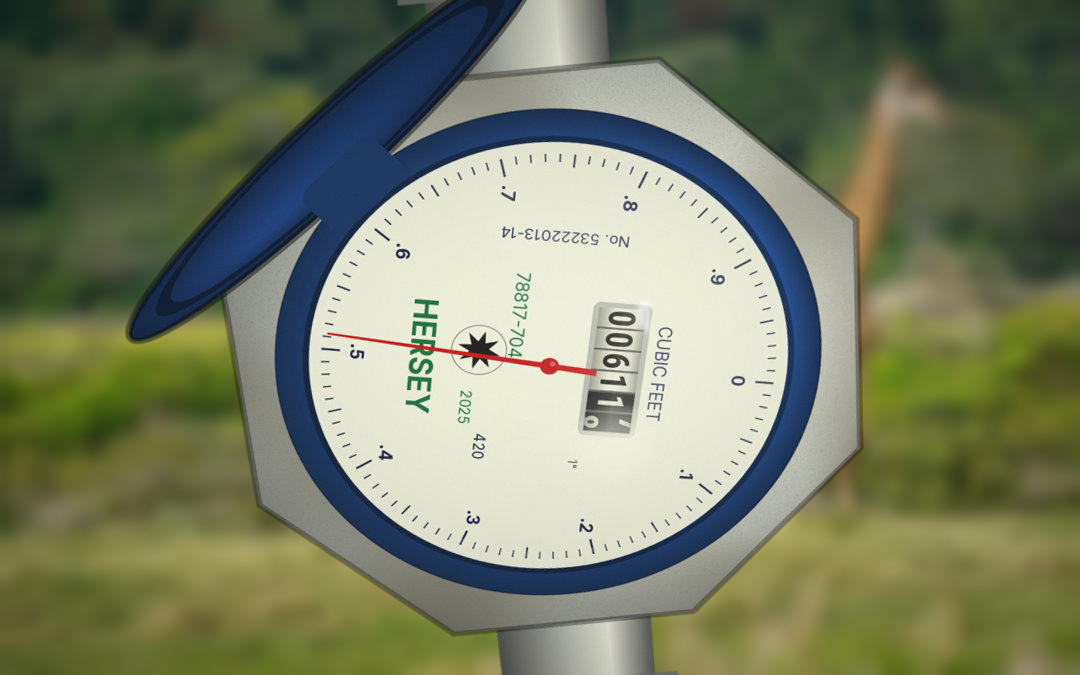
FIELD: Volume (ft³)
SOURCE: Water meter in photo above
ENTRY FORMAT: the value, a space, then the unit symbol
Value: 6117.51 ft³
